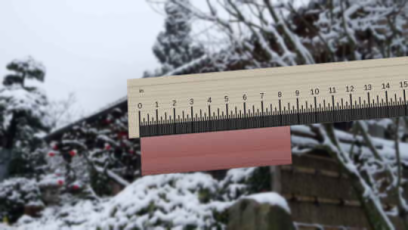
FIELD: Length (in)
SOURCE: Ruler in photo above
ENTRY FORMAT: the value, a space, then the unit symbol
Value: 8.5 in
